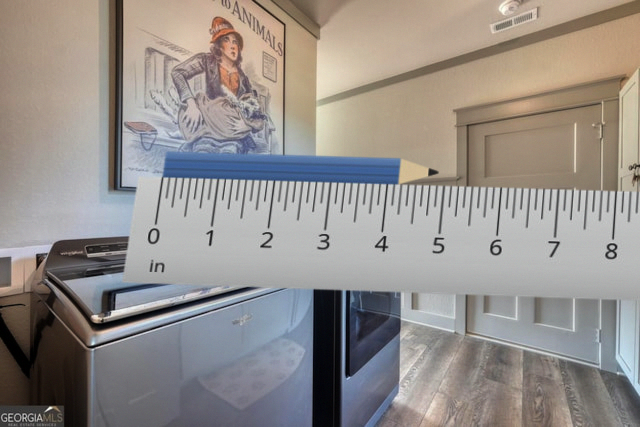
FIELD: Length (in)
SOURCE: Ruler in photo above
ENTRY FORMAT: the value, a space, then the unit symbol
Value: 4.875 in
